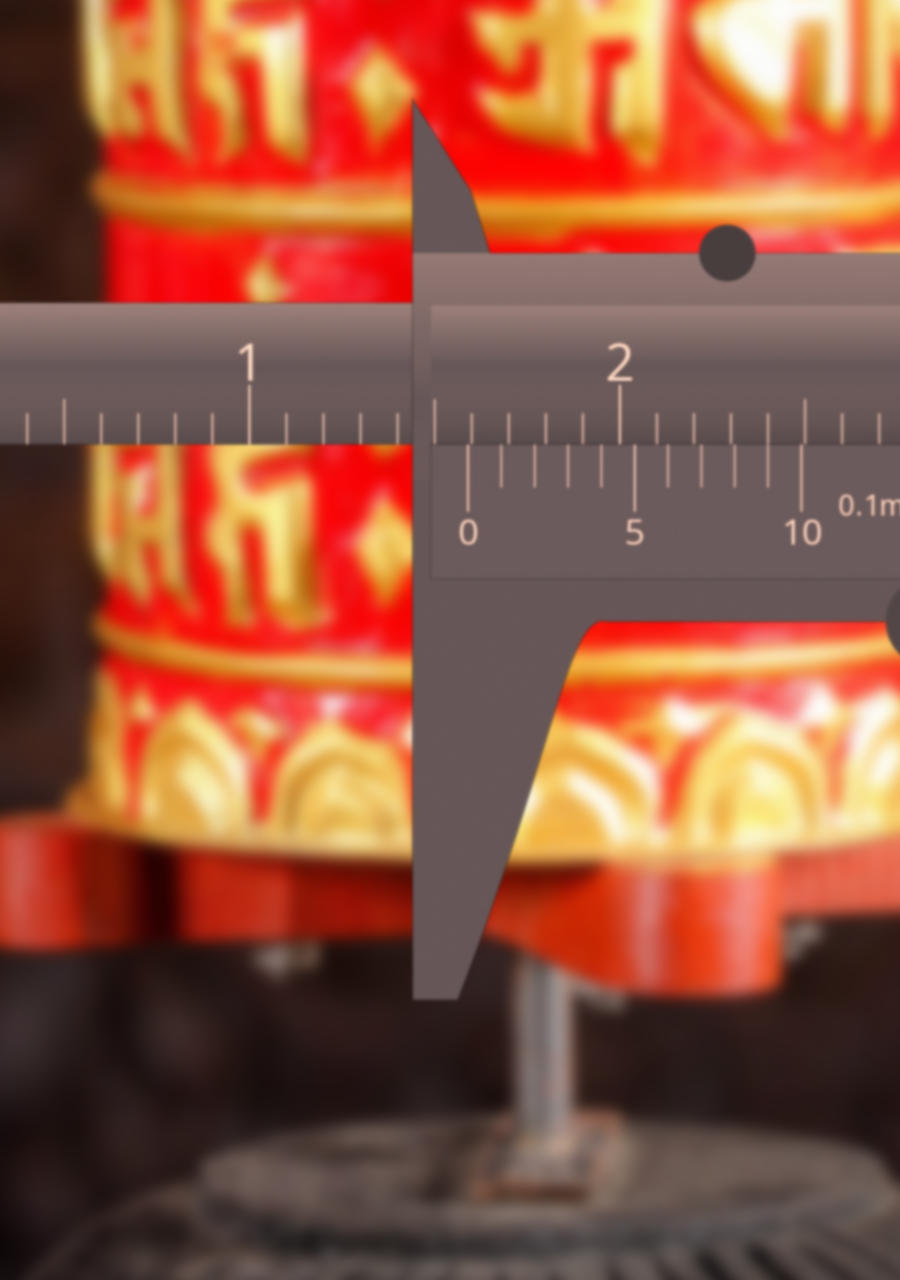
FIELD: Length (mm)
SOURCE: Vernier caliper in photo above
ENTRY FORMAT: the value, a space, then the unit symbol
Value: 15.9 mm
